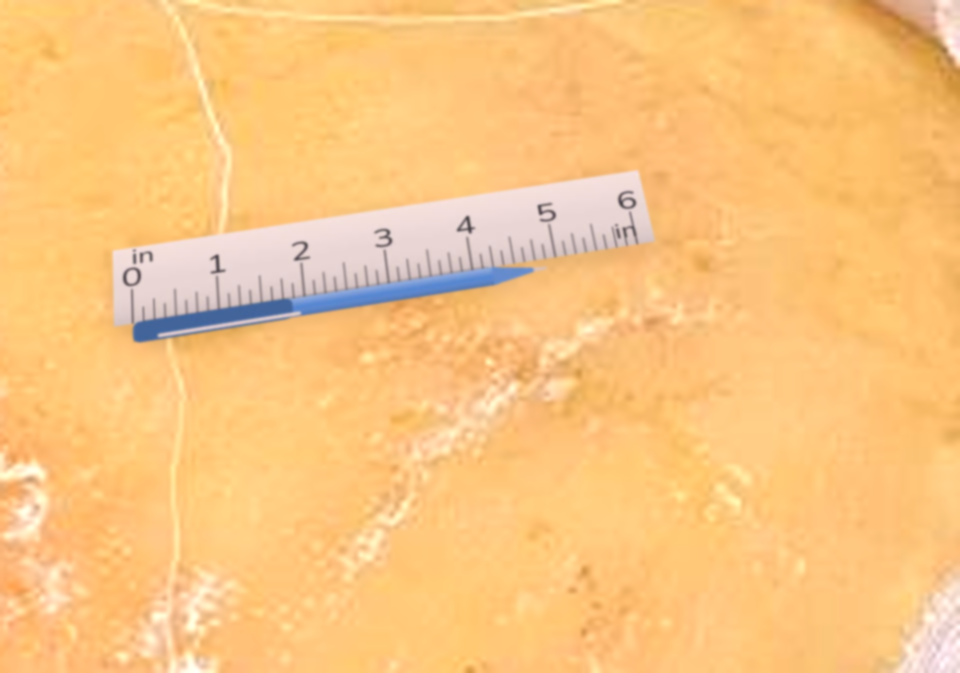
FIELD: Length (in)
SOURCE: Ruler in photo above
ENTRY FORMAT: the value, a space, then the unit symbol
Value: 4.875 in
